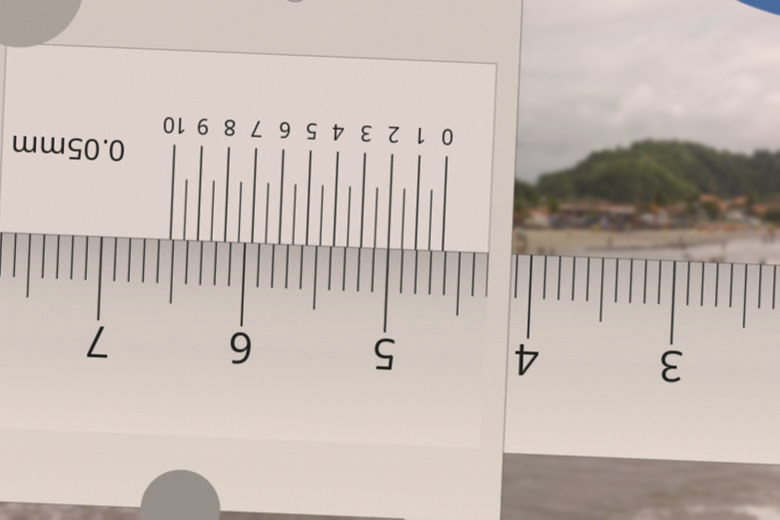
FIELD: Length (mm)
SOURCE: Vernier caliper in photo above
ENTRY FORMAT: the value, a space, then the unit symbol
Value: 46.2 mm
